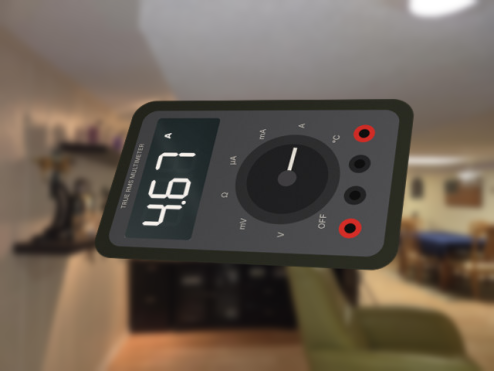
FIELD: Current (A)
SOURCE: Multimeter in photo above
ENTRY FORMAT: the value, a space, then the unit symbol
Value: 4.67 A
